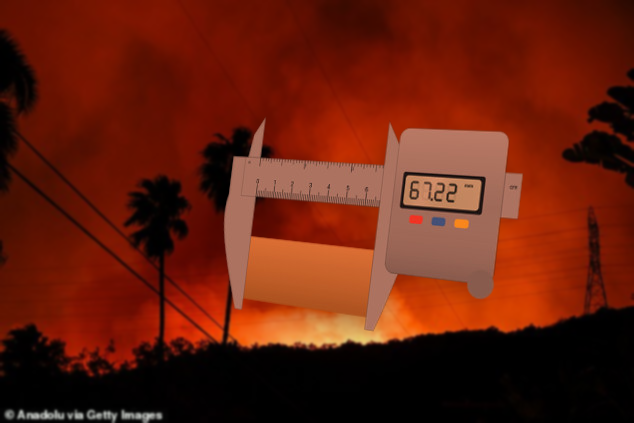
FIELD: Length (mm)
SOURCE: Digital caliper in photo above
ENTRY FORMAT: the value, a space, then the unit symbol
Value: 67.22 mm
